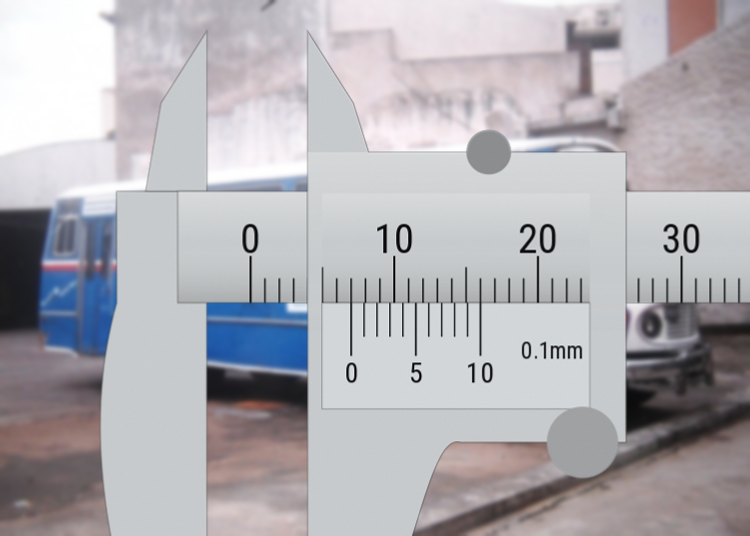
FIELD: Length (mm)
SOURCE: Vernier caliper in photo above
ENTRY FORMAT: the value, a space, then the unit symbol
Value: 7.0 mm
